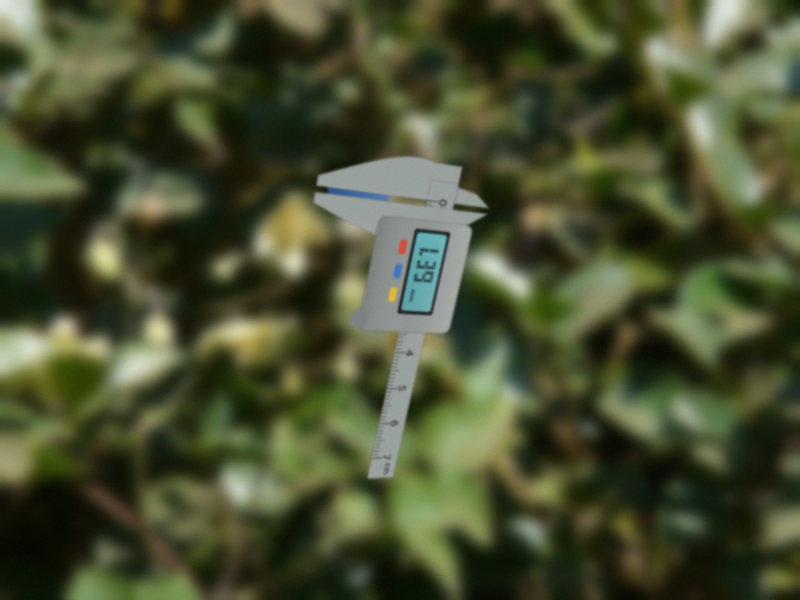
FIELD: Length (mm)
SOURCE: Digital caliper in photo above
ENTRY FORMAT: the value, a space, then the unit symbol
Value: 1.39 mm
